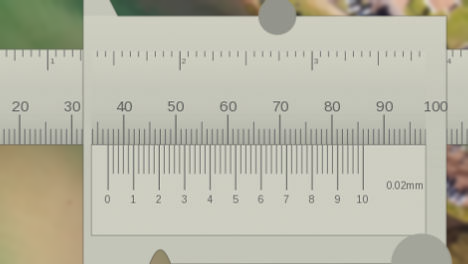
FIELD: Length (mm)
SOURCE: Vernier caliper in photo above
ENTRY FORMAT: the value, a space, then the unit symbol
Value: 37.0 mm
